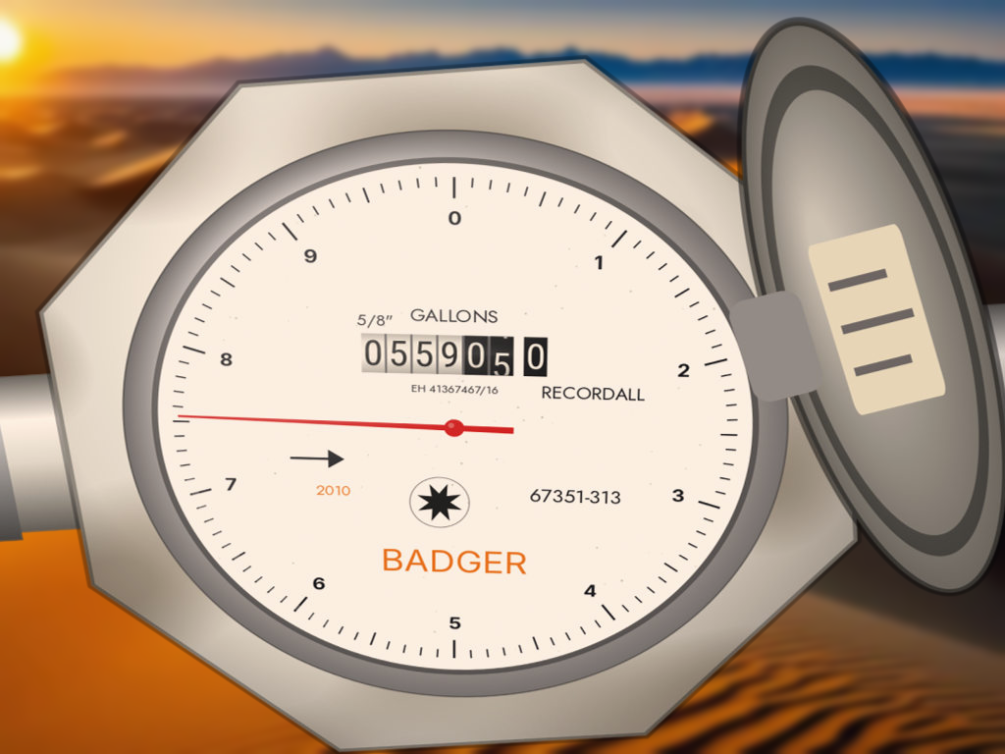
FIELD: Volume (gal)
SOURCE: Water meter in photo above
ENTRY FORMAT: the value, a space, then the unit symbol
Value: 559047.5 gal
